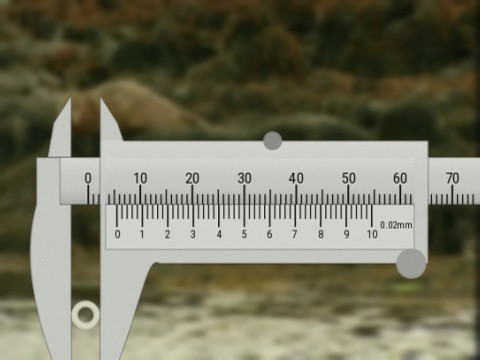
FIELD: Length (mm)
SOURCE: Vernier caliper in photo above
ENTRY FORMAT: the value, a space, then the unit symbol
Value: 5.5 mm
